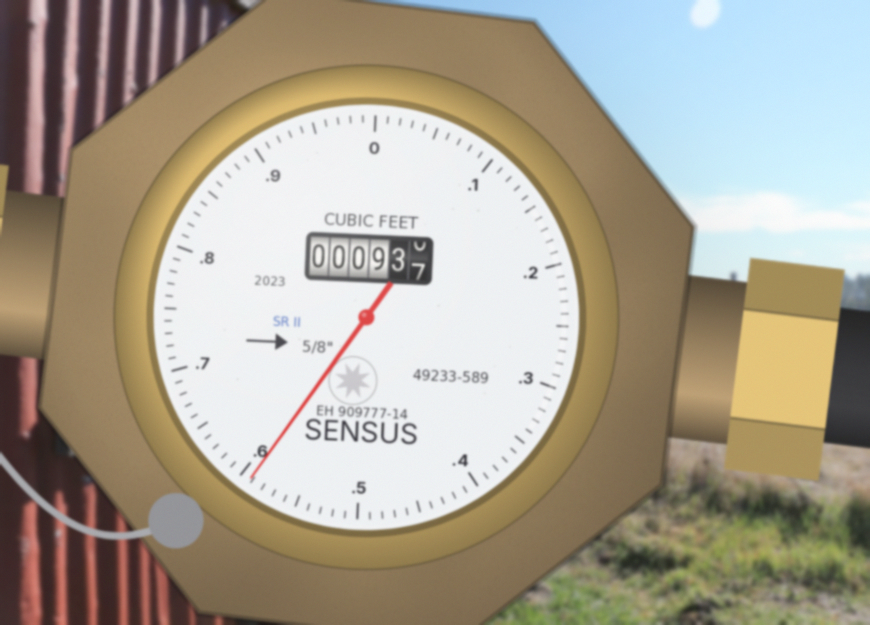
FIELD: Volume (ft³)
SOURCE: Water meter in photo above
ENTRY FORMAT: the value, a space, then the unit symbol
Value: 936.59 ft³
